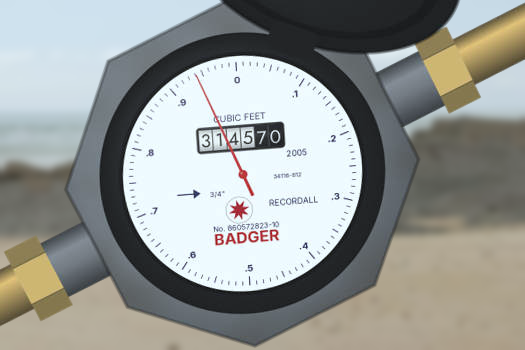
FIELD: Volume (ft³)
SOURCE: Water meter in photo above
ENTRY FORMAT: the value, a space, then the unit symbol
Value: 314569.94 ft³
